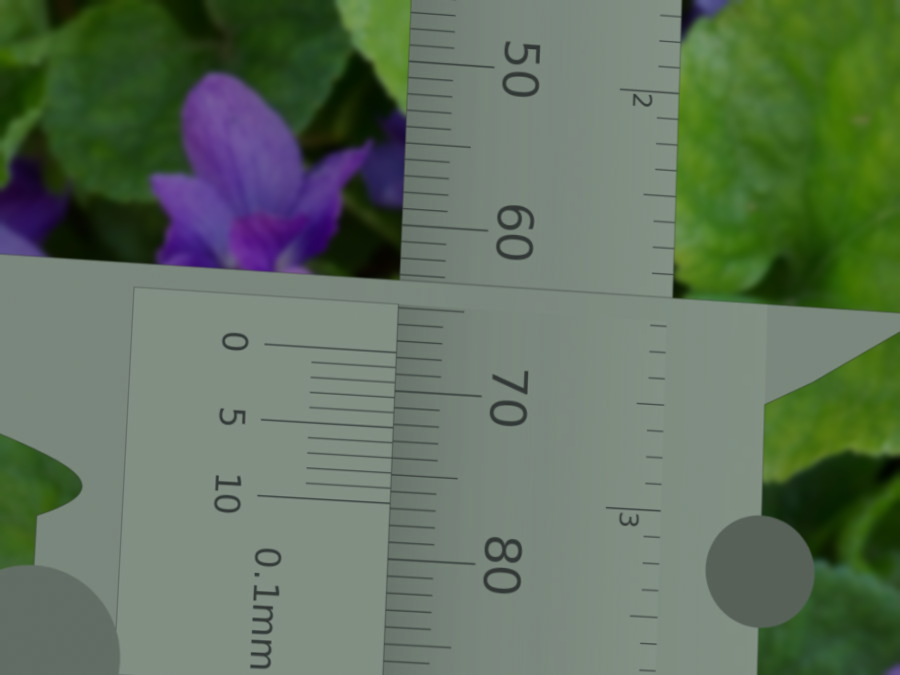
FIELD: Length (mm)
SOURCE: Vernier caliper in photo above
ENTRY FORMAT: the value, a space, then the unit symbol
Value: 67.7 mm
